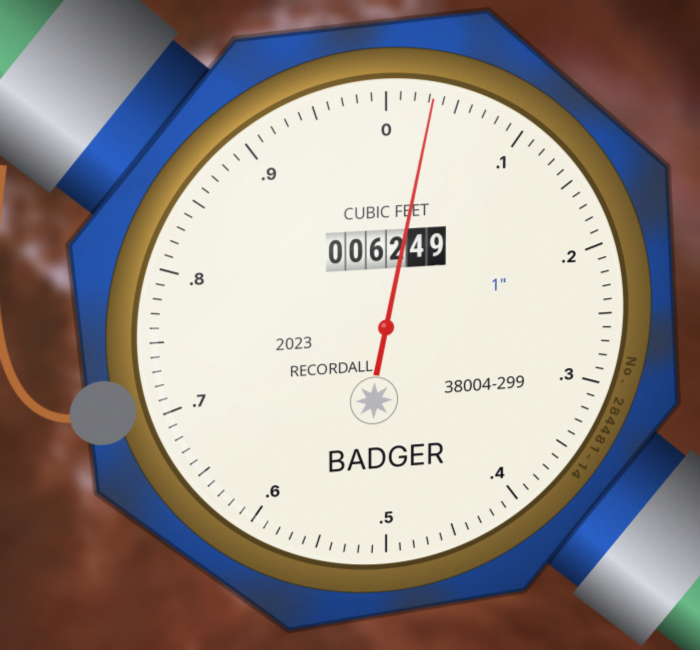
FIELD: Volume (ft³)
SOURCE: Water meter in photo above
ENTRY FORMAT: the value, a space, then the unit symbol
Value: 6249.03 ft³
